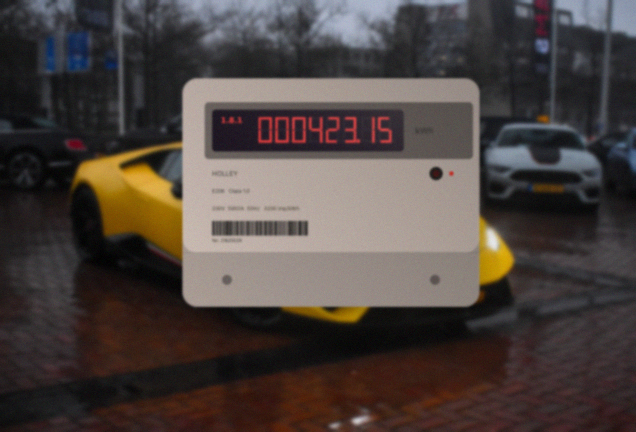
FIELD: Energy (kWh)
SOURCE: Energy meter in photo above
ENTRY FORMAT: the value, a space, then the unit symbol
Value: 423.15 kWh
